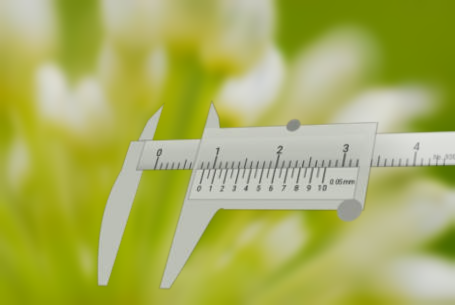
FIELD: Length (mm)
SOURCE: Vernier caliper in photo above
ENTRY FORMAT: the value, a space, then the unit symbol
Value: 8.5 mm
